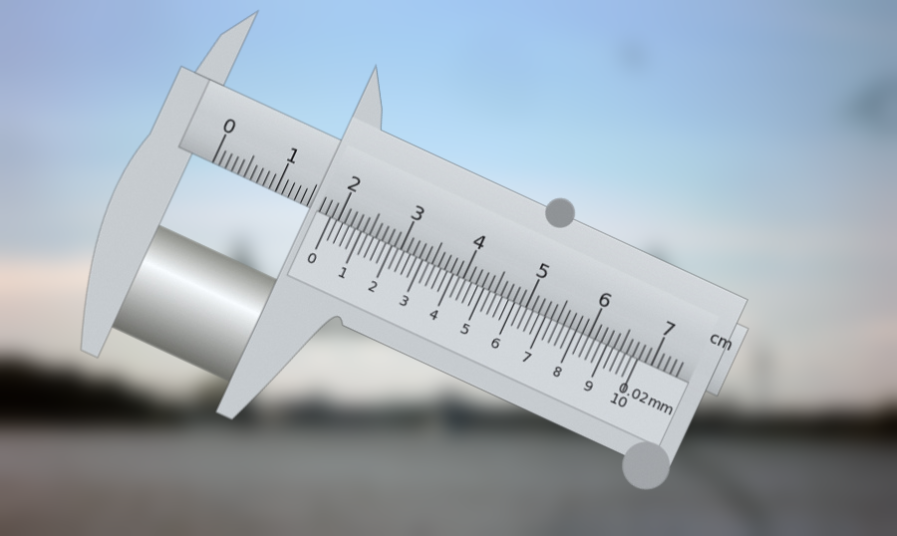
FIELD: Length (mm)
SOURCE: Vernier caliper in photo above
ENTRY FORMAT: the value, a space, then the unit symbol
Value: 18.8 mm
